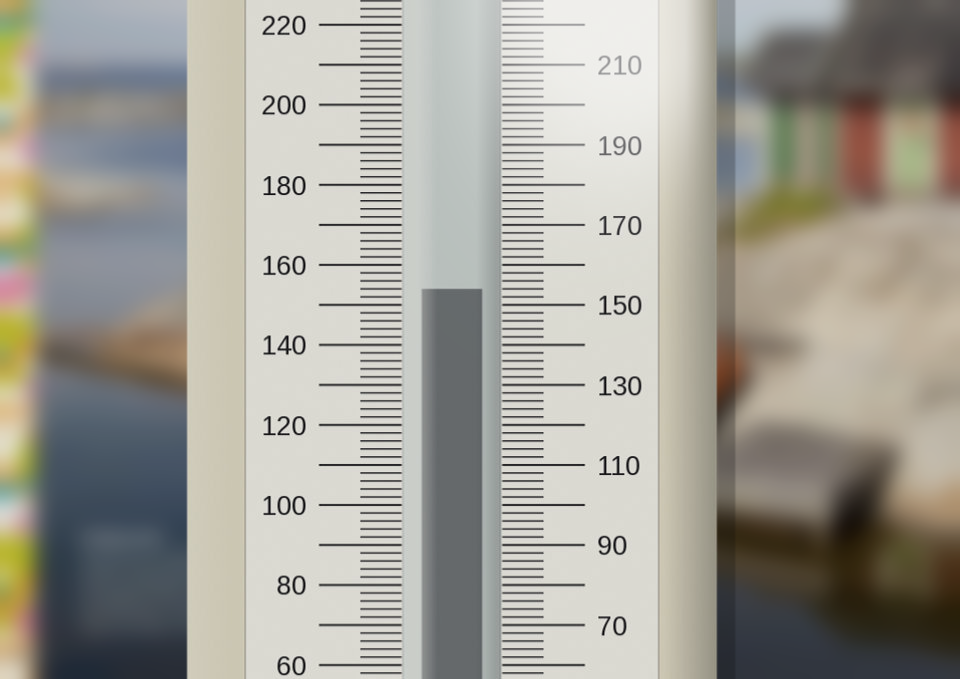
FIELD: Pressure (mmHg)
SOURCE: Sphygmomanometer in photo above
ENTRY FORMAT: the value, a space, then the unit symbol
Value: 154 mmHg
